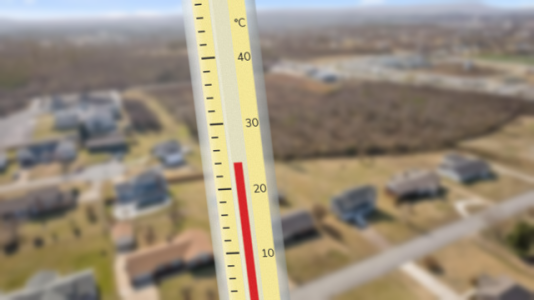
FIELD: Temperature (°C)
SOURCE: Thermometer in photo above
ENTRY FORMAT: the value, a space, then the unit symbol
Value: 24 °C
